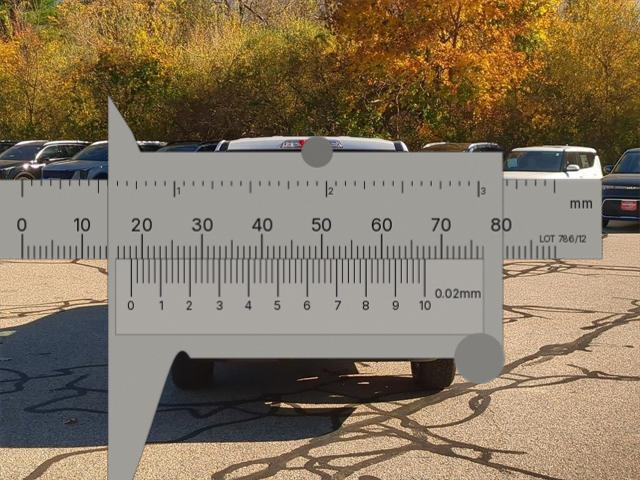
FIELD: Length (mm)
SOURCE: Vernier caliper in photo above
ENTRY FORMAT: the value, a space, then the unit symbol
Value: 18.2 mm
